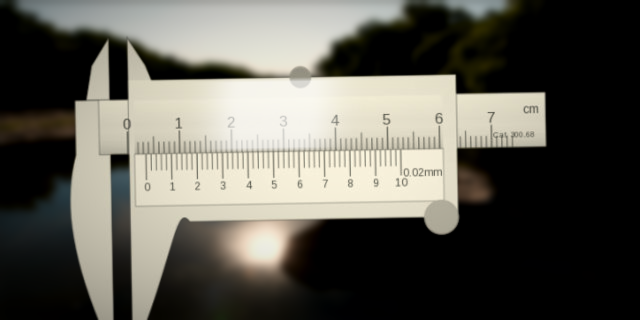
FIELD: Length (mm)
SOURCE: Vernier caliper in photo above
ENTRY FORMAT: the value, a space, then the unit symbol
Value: 3.5 mm
